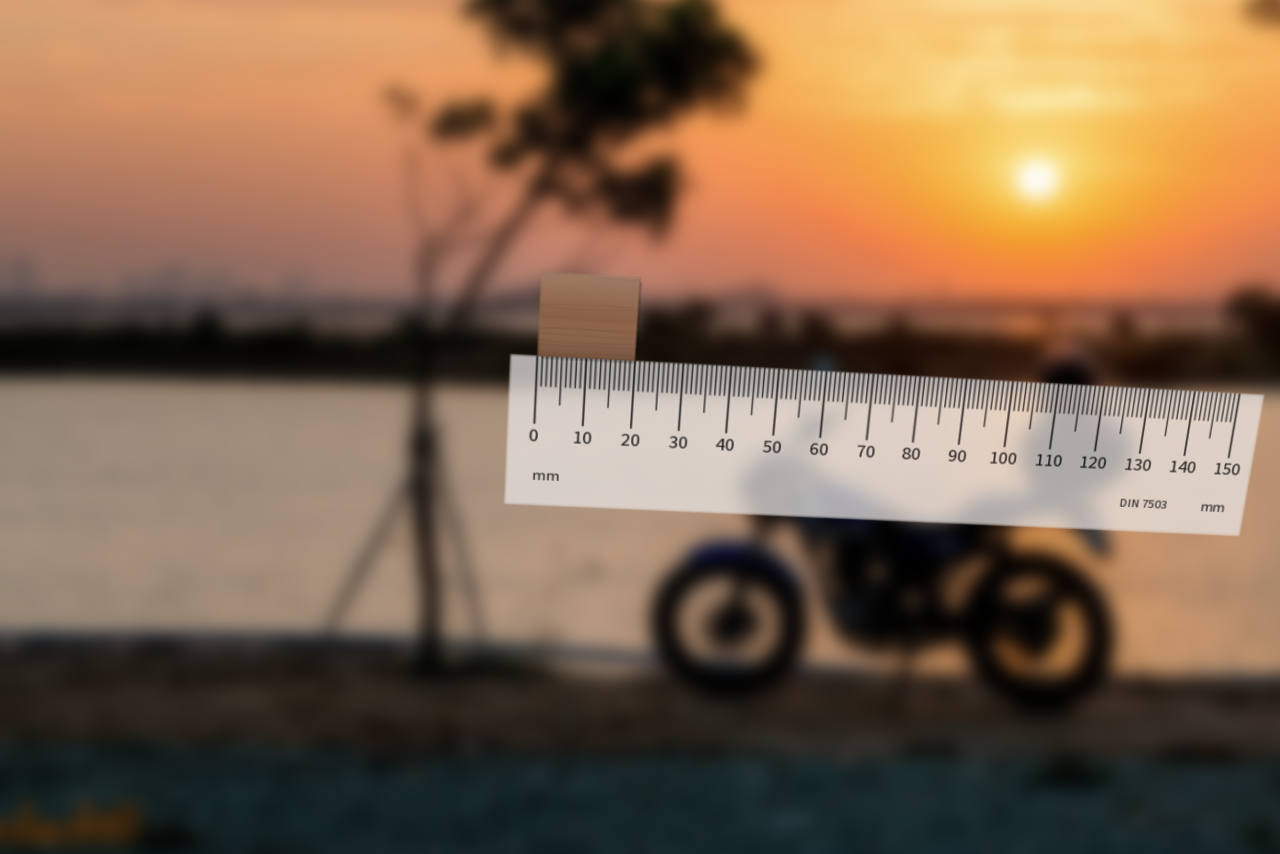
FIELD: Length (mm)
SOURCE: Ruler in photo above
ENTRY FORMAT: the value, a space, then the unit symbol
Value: 20 mm
